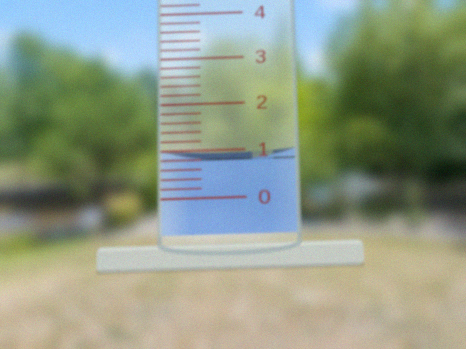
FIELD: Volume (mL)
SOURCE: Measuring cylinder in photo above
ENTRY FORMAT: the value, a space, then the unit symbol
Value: 0.8 mL
